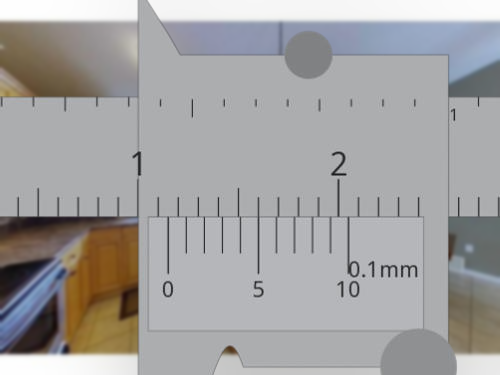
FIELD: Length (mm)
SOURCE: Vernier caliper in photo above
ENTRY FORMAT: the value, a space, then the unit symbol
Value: 11.5 mm
